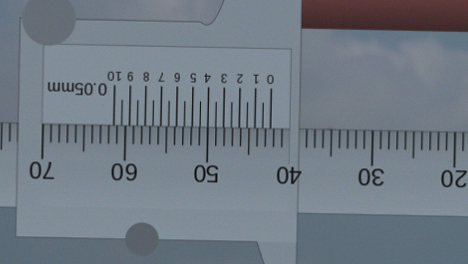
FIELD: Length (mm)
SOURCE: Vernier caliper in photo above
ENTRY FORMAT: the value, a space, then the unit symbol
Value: 42.4 mm
